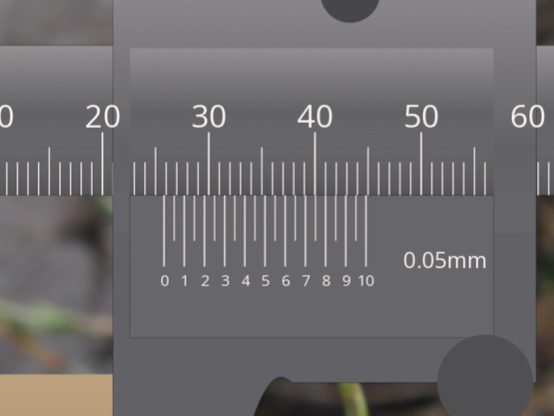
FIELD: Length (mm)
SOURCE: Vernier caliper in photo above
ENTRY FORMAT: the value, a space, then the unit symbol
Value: 25.8 mm
